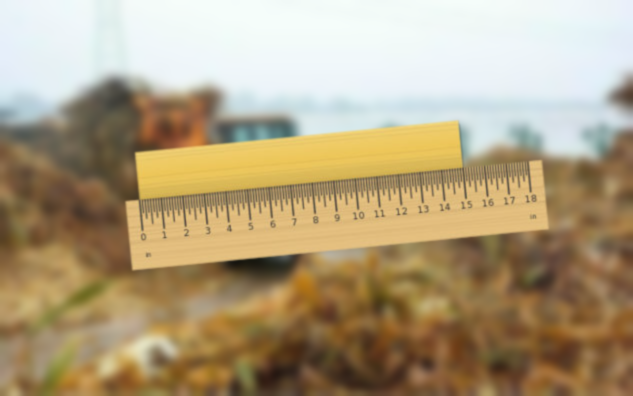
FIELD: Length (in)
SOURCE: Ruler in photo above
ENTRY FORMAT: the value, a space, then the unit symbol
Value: 15 in
